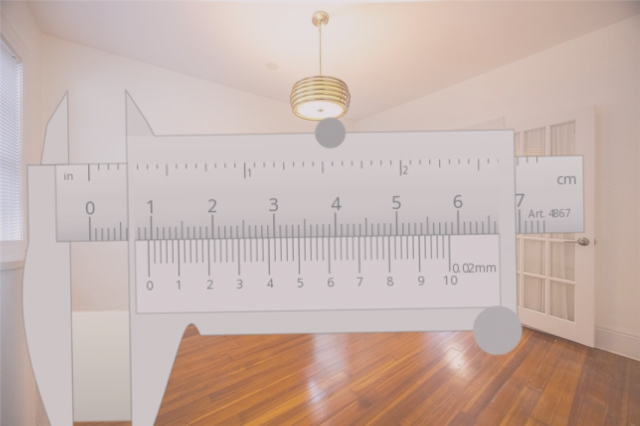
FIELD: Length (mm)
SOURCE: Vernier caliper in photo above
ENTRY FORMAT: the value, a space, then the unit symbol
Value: 9.5 mm
